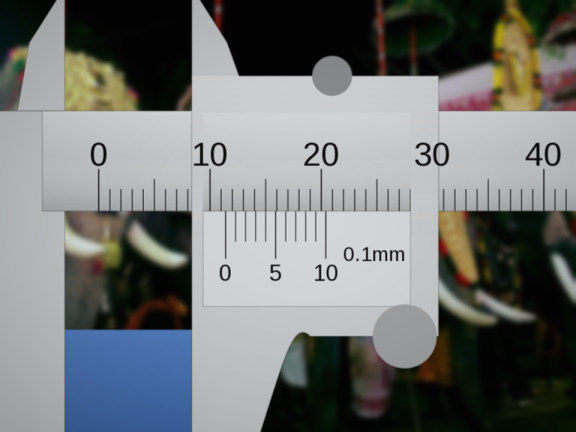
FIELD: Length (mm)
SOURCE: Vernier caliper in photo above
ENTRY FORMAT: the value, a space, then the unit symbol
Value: 11.4 mm
